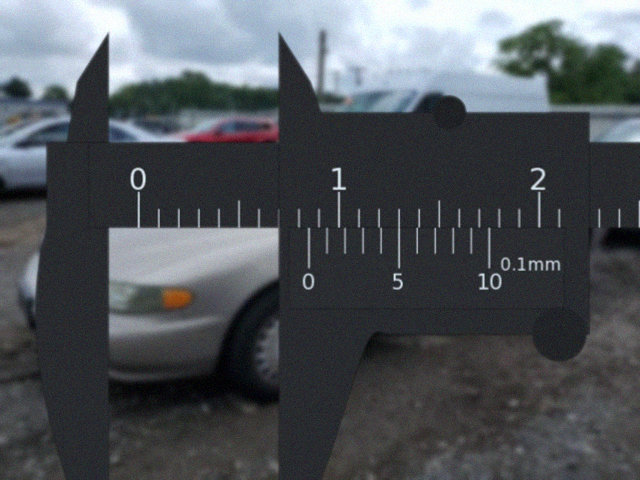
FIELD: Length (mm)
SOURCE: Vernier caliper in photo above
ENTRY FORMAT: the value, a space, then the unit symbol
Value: 8.5 mm
